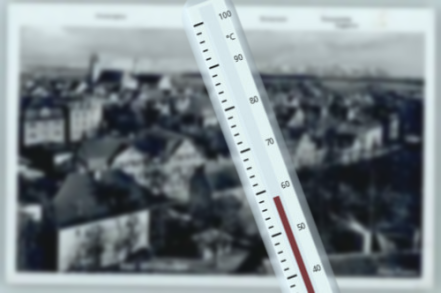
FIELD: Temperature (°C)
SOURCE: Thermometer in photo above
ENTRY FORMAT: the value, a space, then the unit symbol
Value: 58 °C
